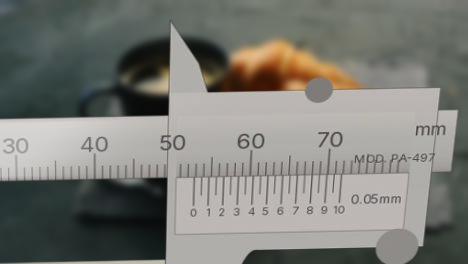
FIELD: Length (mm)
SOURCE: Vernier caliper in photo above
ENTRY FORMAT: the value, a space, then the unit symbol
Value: 52.8 mm
